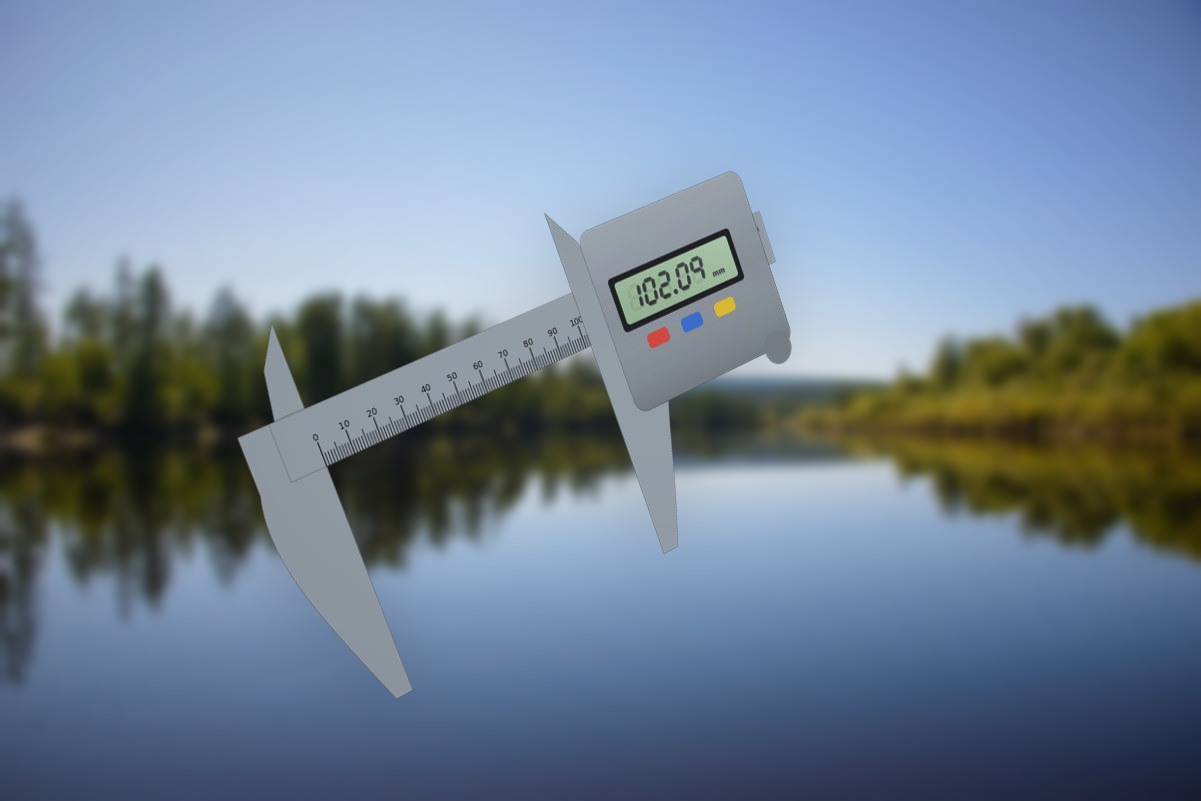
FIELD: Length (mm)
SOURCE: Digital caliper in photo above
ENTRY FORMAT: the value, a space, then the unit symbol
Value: 102.09 mm
